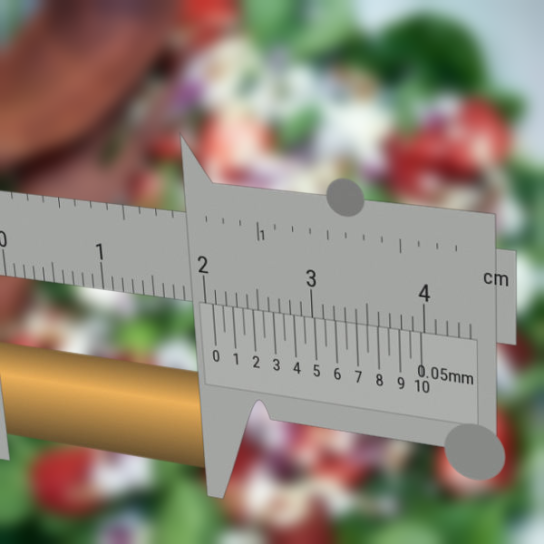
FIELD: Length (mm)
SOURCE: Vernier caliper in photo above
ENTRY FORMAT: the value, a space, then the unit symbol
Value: 20.7 mm
